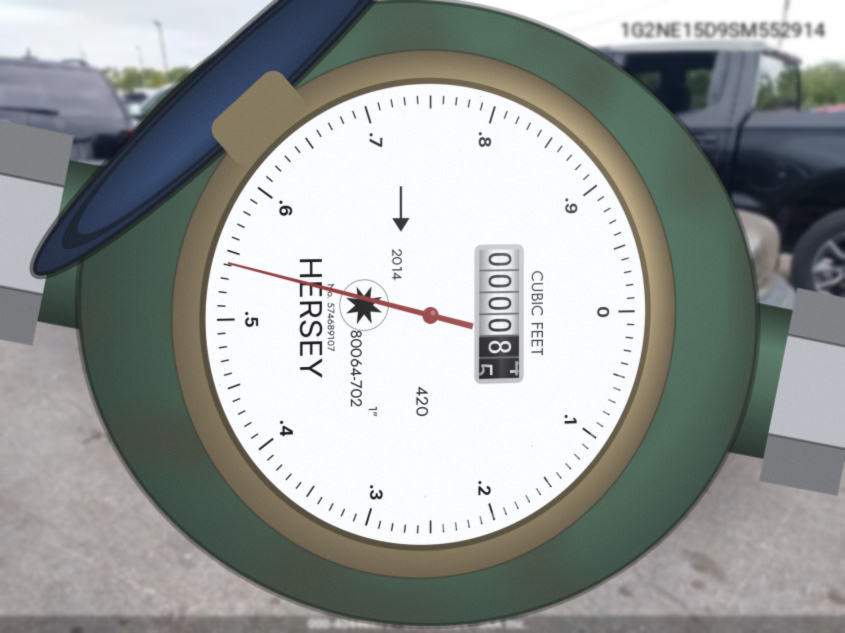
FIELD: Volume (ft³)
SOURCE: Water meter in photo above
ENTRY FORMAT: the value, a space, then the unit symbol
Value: 84.54 ft³
